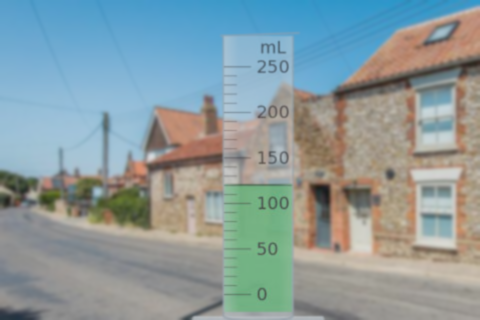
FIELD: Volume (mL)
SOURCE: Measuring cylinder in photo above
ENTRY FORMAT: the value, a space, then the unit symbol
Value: 120 mL
